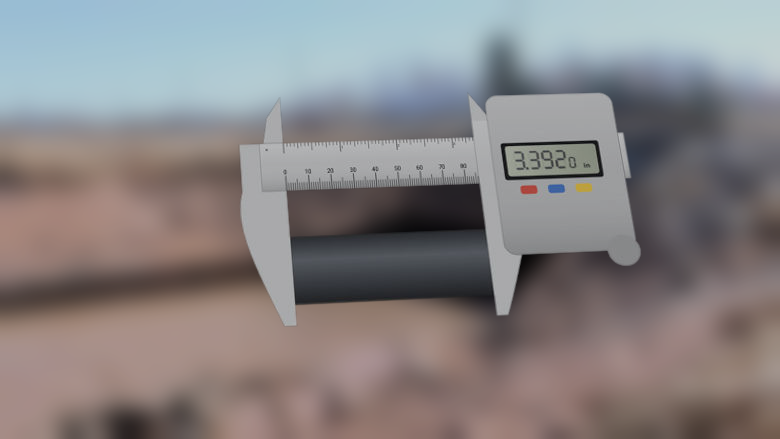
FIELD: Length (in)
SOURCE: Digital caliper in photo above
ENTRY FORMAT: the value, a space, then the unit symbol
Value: 3.3920 in
